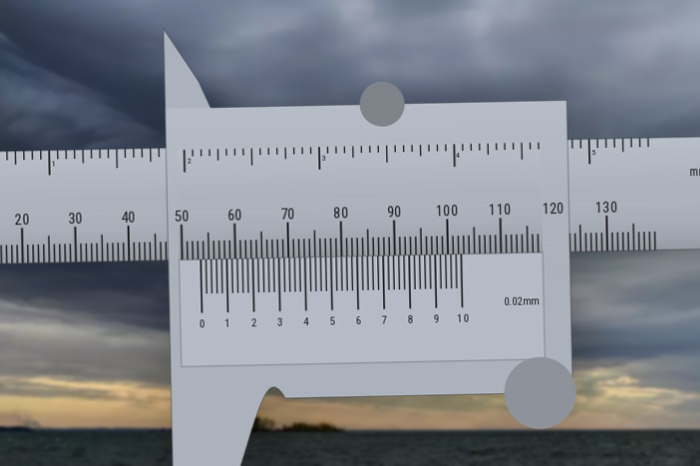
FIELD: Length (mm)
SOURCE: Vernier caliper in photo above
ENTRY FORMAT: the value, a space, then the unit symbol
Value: 53.5 mm
